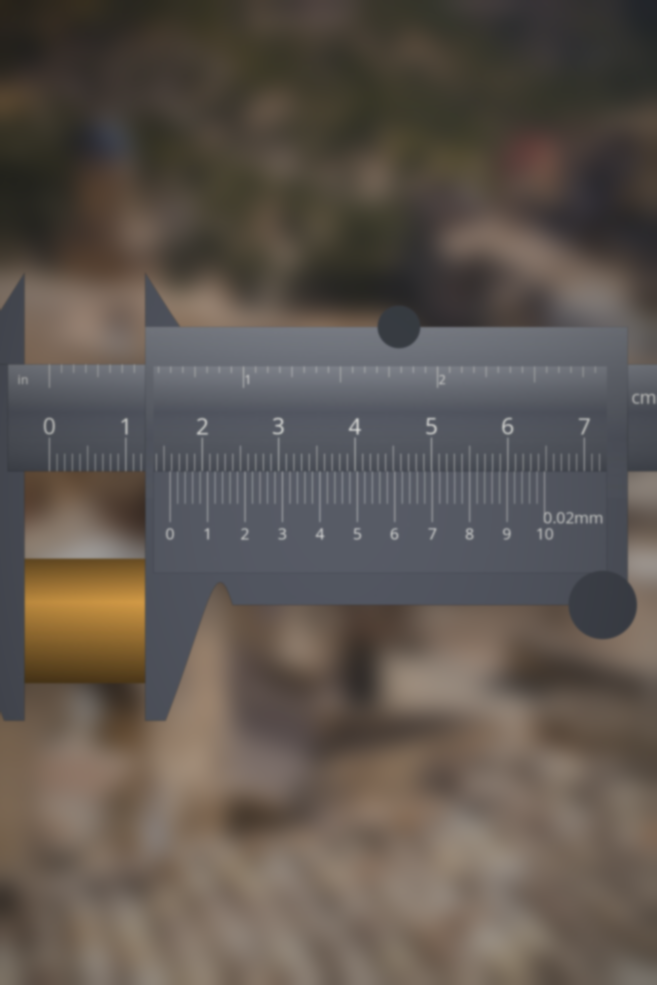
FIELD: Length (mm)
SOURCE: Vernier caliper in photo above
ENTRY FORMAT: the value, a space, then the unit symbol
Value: 15.8 mm
